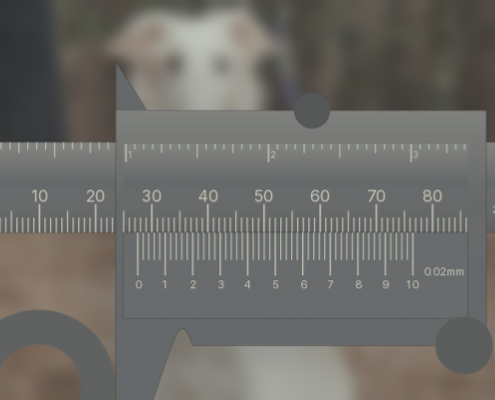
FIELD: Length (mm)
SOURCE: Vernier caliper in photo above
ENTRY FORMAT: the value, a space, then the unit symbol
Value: 27.5 mm
